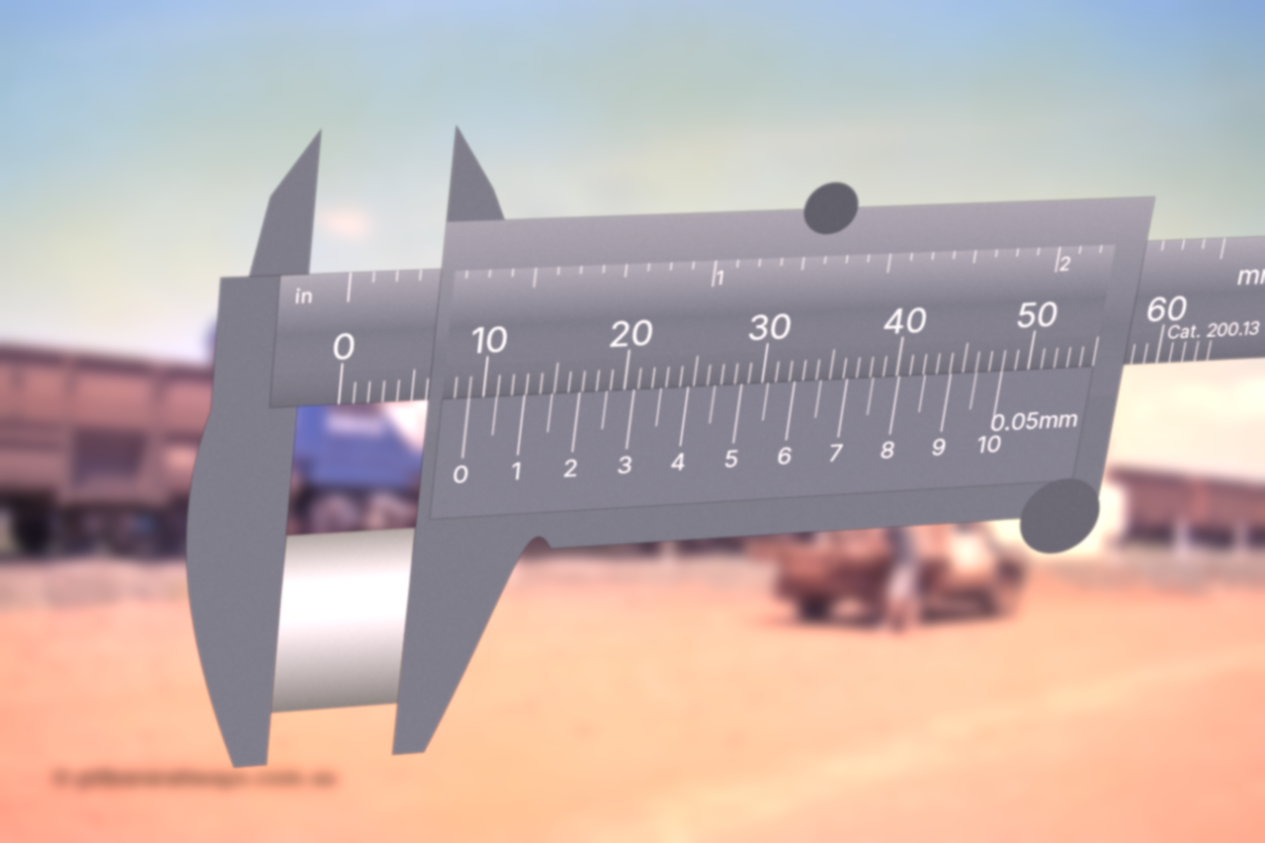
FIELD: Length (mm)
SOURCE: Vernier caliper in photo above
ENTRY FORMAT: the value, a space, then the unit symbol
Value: 9.0 mm
